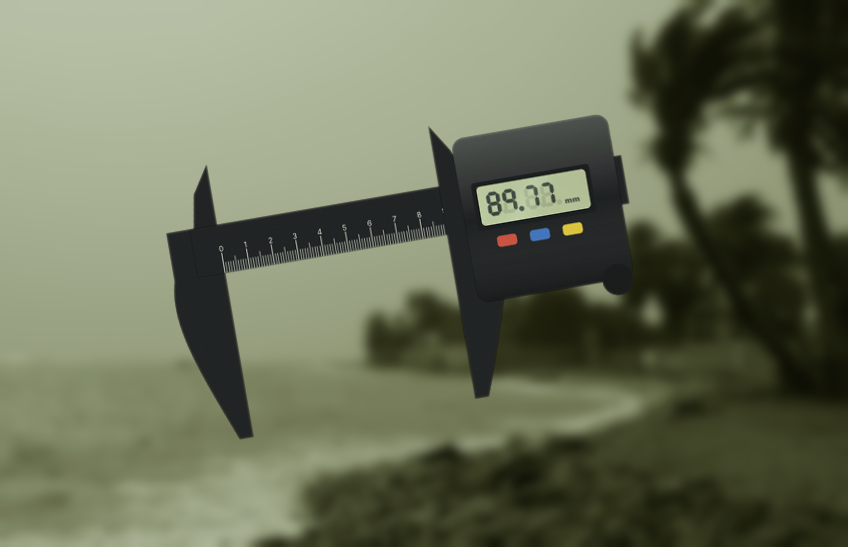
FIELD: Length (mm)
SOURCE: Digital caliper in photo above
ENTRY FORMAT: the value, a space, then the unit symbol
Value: 89.77 mm
